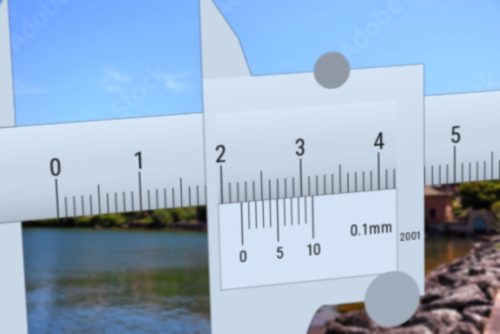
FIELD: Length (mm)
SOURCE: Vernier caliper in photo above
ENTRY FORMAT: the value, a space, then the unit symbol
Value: 22.4 mm
